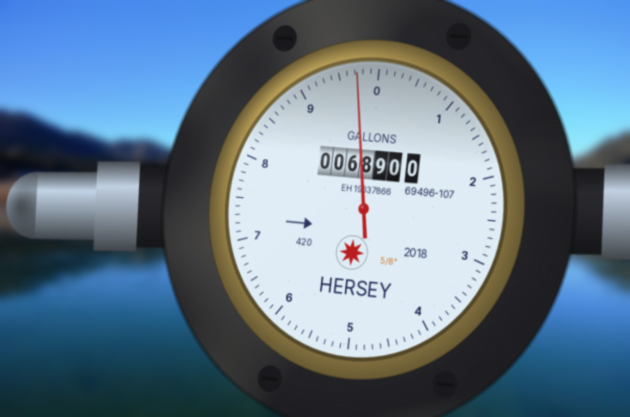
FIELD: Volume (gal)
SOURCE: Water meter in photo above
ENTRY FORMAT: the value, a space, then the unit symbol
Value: 68899.7 gal
